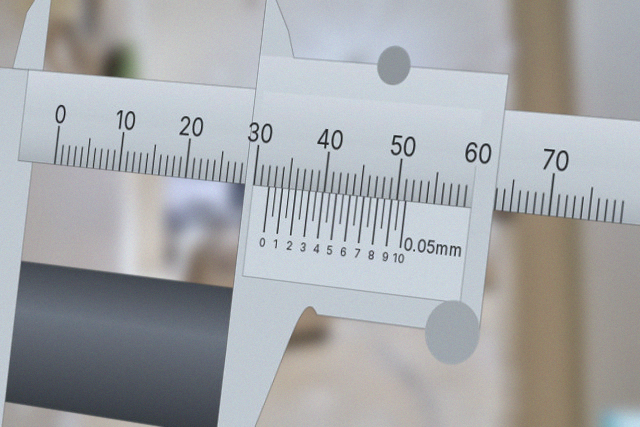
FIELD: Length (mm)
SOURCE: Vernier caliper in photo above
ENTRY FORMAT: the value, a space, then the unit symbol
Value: 32.2 mm
